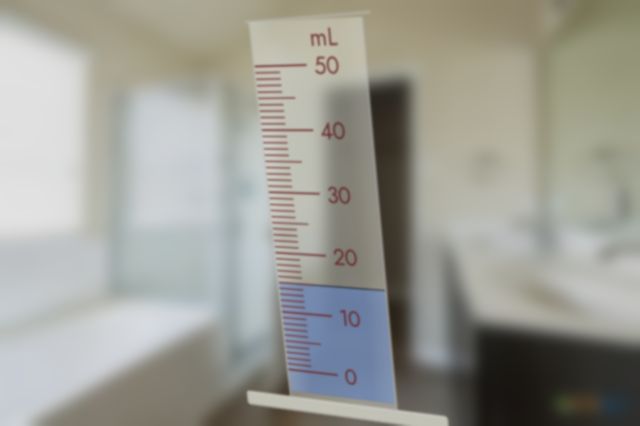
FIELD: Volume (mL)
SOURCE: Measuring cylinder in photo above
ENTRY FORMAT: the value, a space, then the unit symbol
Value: 15 mL
